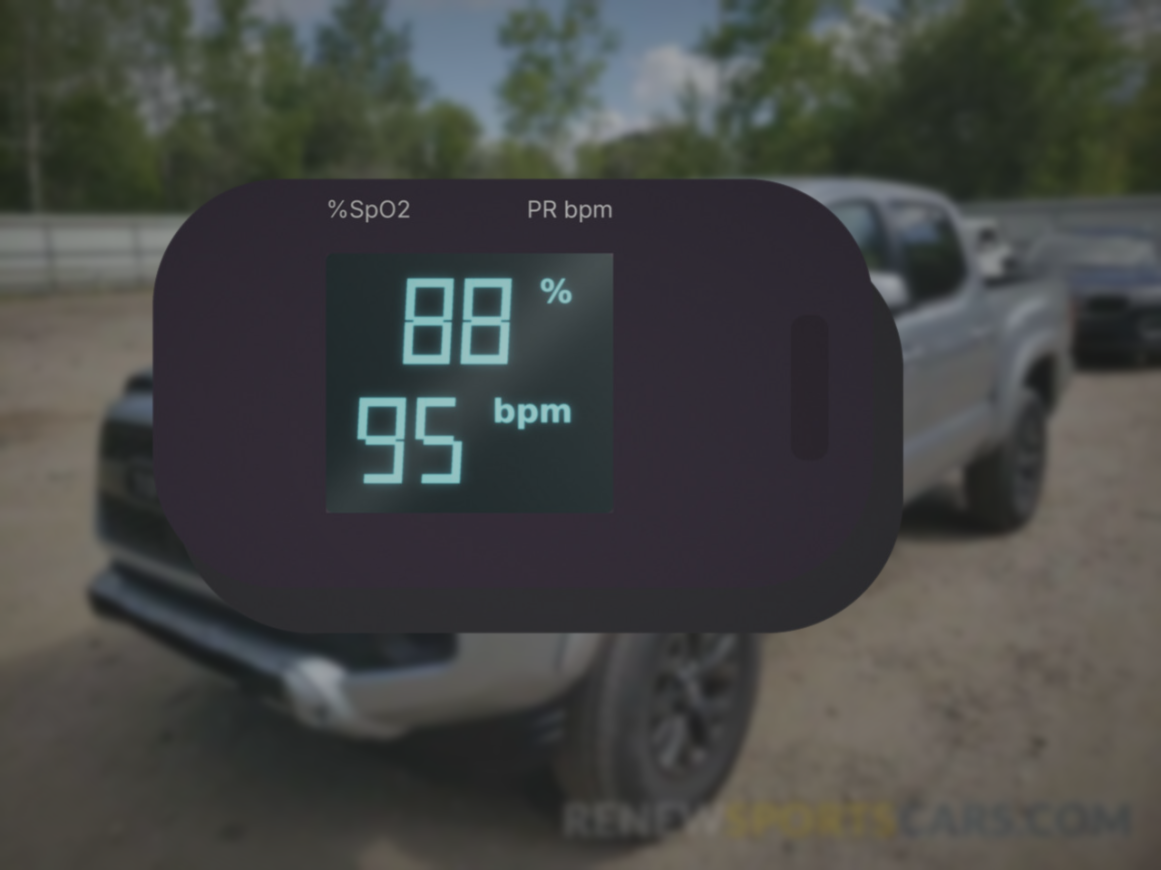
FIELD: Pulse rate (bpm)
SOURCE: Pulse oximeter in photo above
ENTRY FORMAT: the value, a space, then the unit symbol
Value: 95 bpm
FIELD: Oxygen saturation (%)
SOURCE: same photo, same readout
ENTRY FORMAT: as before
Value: 88 %
